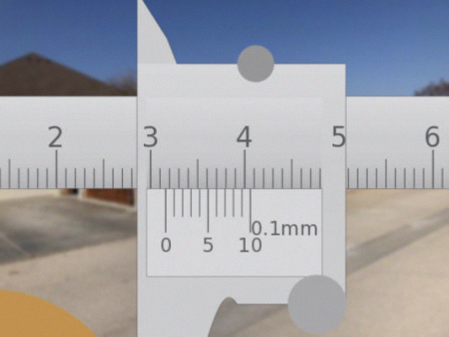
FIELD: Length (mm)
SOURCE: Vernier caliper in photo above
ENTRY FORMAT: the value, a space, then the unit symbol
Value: 31.6 mm
